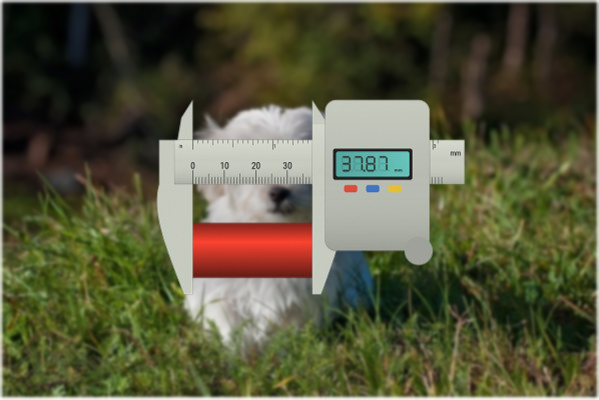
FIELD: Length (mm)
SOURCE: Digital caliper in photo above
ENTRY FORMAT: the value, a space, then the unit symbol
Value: 37.87 mm
